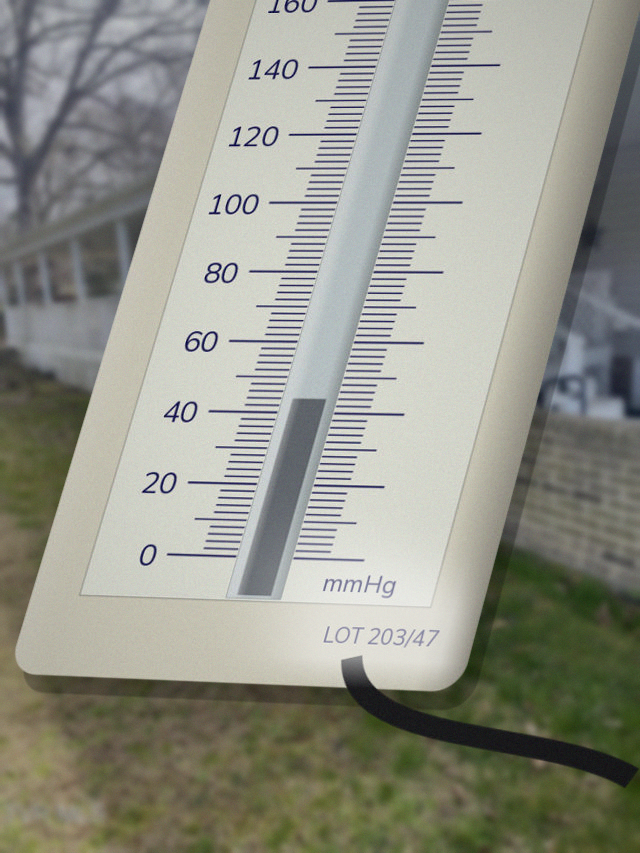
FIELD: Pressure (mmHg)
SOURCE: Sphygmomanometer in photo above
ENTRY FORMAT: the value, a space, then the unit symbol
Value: 44 mmHg
